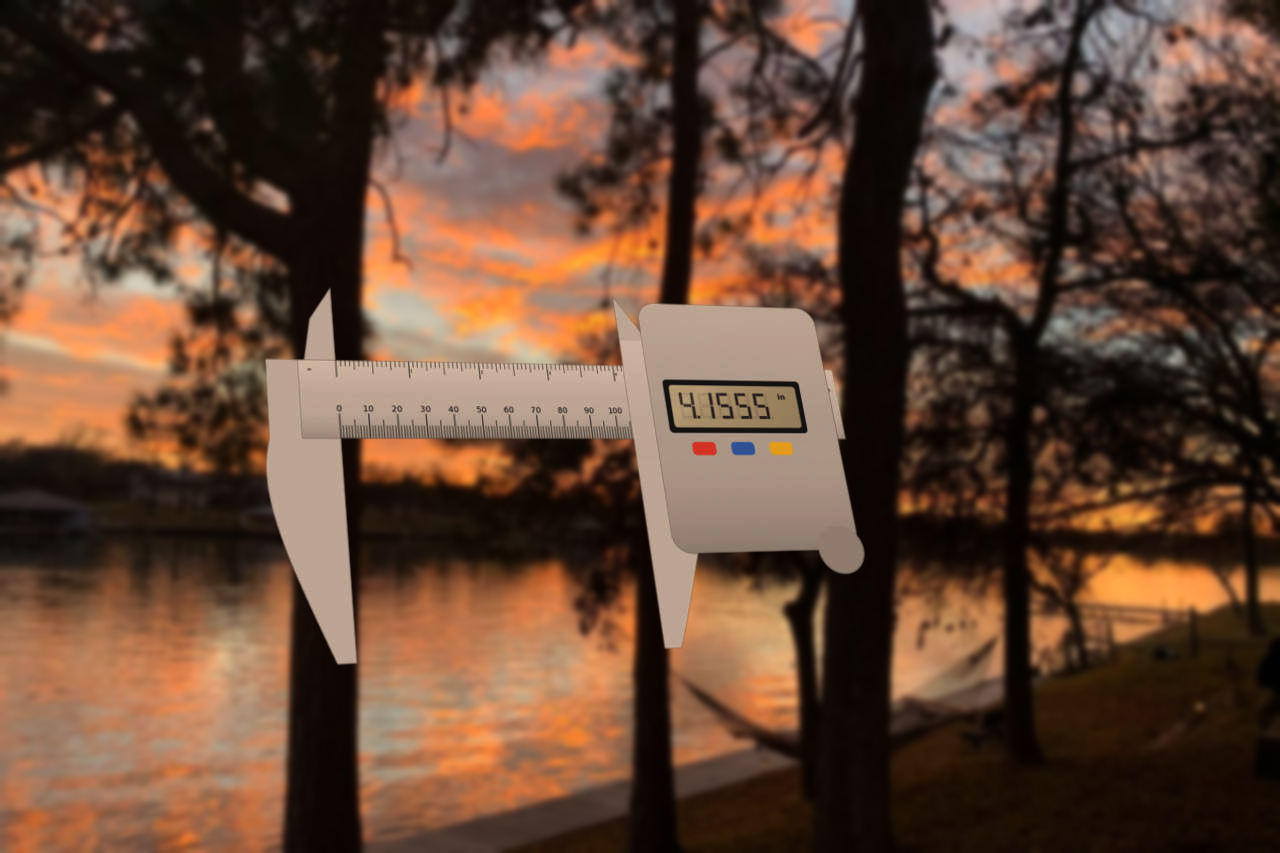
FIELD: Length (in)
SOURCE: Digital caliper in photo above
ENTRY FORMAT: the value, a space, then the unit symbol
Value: 4.1555 in
